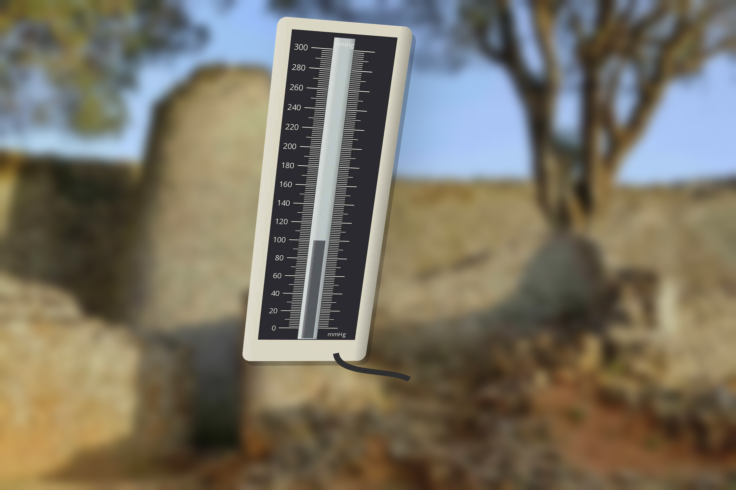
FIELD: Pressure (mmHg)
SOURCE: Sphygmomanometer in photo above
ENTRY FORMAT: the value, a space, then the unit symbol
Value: 100 mmHg
